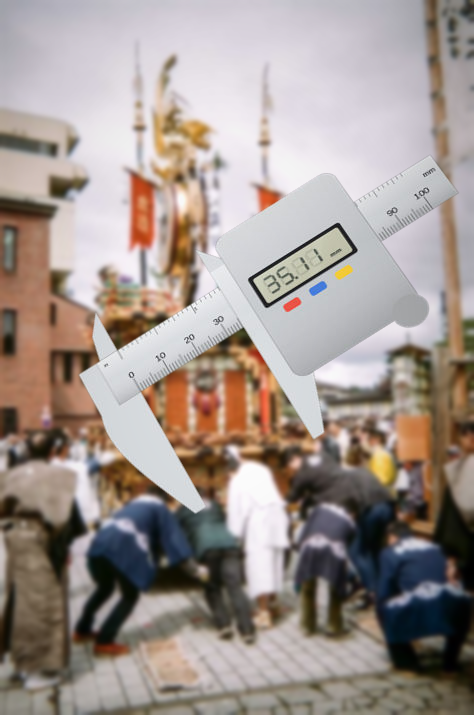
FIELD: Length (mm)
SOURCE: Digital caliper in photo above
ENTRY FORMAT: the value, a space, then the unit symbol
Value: 35.11 mm
